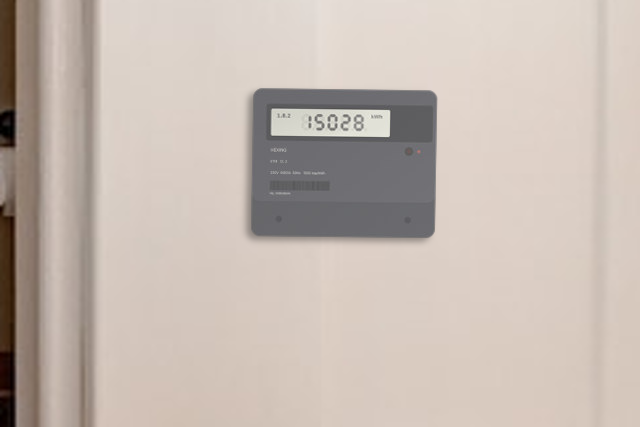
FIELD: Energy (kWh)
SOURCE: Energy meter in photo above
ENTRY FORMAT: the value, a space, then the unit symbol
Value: 15028 kWh
